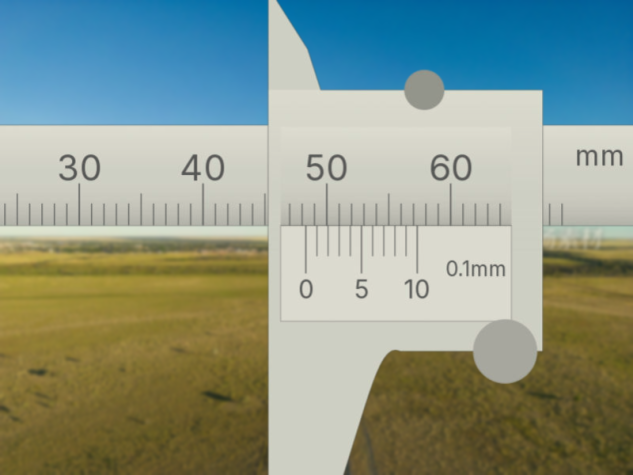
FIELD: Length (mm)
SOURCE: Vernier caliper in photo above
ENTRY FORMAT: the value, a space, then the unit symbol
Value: 48.3 mm
